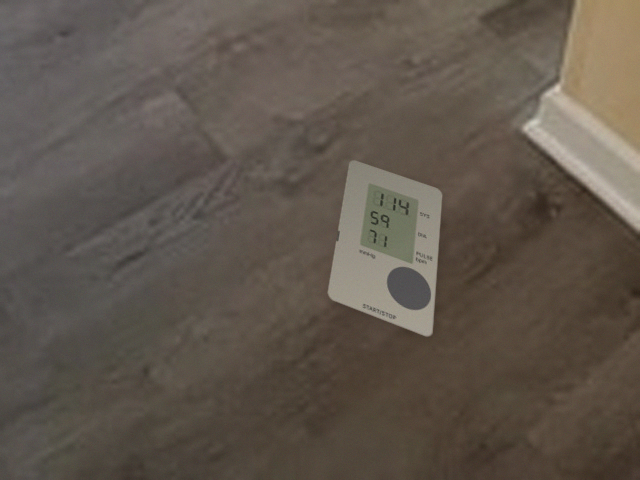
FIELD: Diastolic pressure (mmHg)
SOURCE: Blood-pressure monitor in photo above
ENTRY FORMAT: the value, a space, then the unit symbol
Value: 59 mmHg
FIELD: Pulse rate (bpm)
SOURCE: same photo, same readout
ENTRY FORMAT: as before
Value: 71 bpm
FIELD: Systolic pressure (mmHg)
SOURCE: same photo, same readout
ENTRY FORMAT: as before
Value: 114 mmHg
